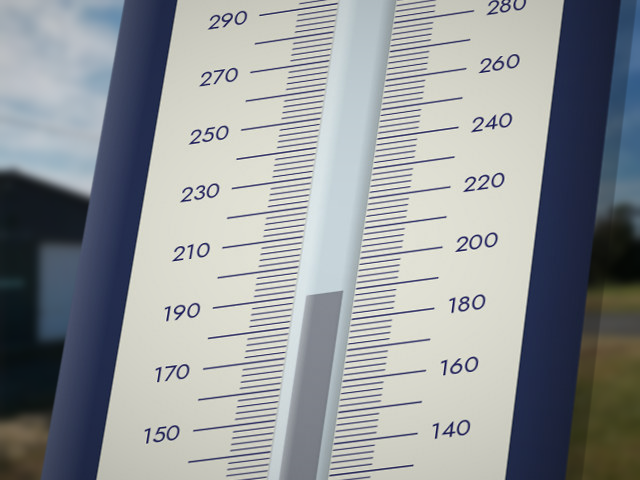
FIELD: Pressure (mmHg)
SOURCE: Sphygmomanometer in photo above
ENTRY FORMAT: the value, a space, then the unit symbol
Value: 190 mmHg
